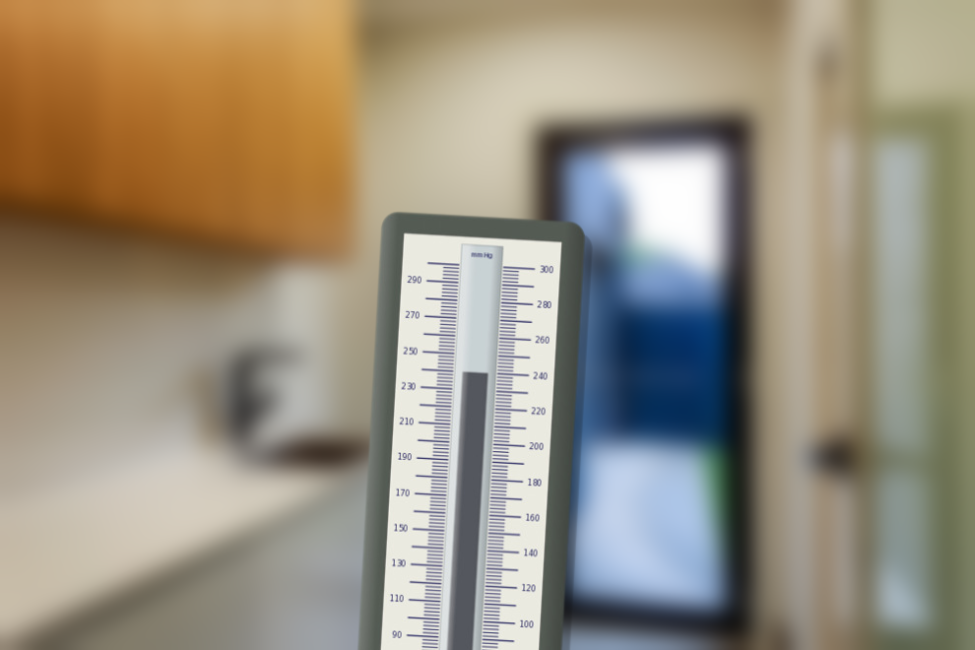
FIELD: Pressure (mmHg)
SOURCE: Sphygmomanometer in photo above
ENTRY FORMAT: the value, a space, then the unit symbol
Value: 240 mmHg
